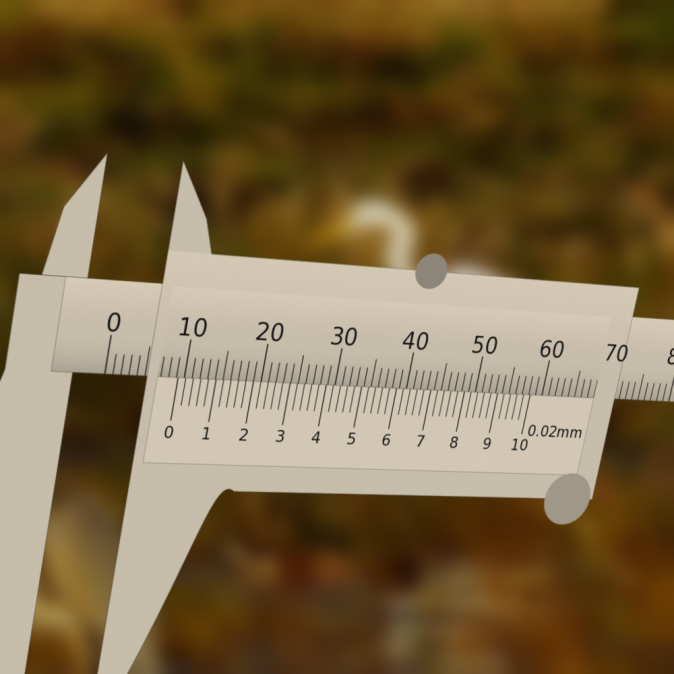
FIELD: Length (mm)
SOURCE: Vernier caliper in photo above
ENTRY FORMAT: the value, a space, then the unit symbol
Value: 9.2 mm
